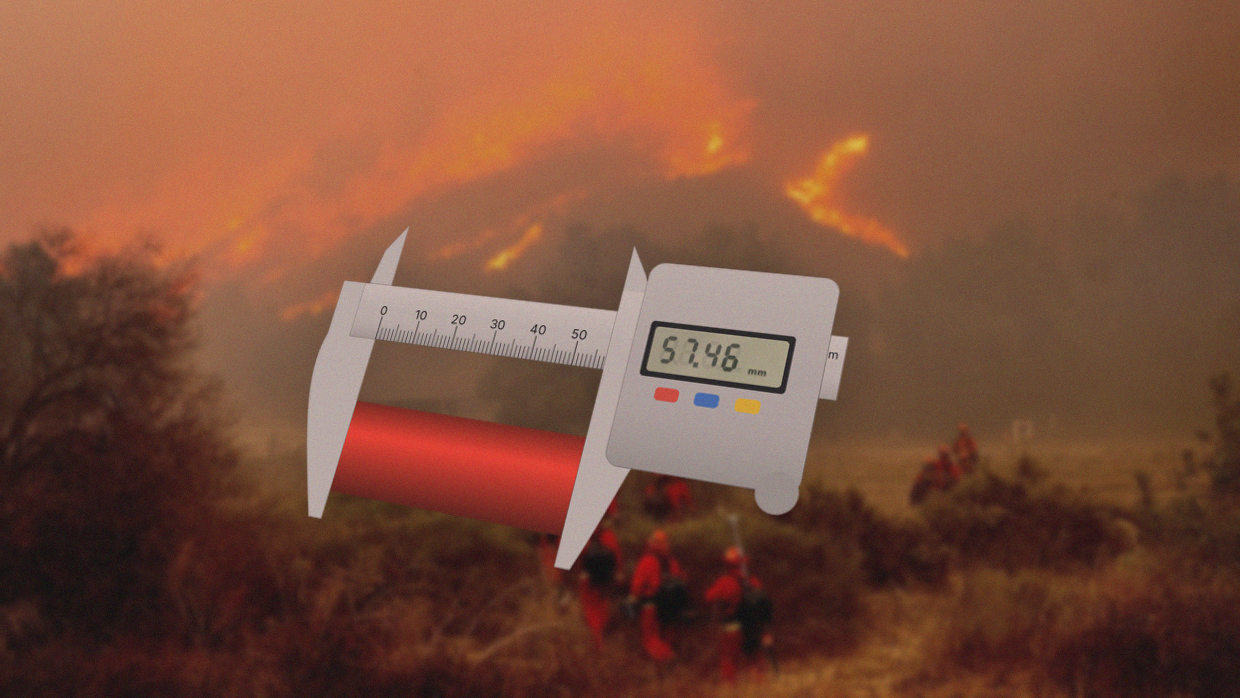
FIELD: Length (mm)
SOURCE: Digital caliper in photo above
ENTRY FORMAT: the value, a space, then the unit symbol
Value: 57.46 mm
